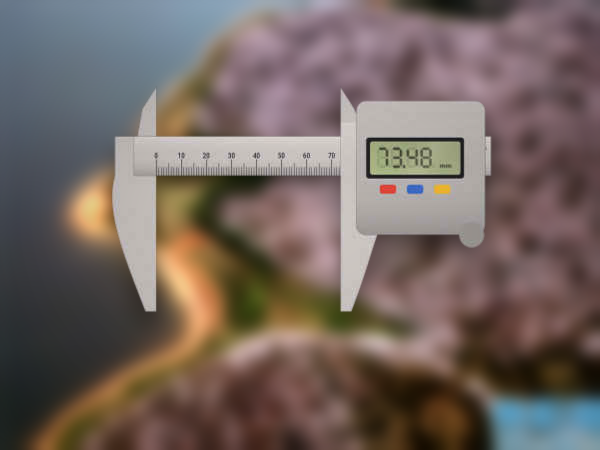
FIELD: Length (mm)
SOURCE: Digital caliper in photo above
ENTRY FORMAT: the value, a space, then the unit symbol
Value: 73.48 mm
